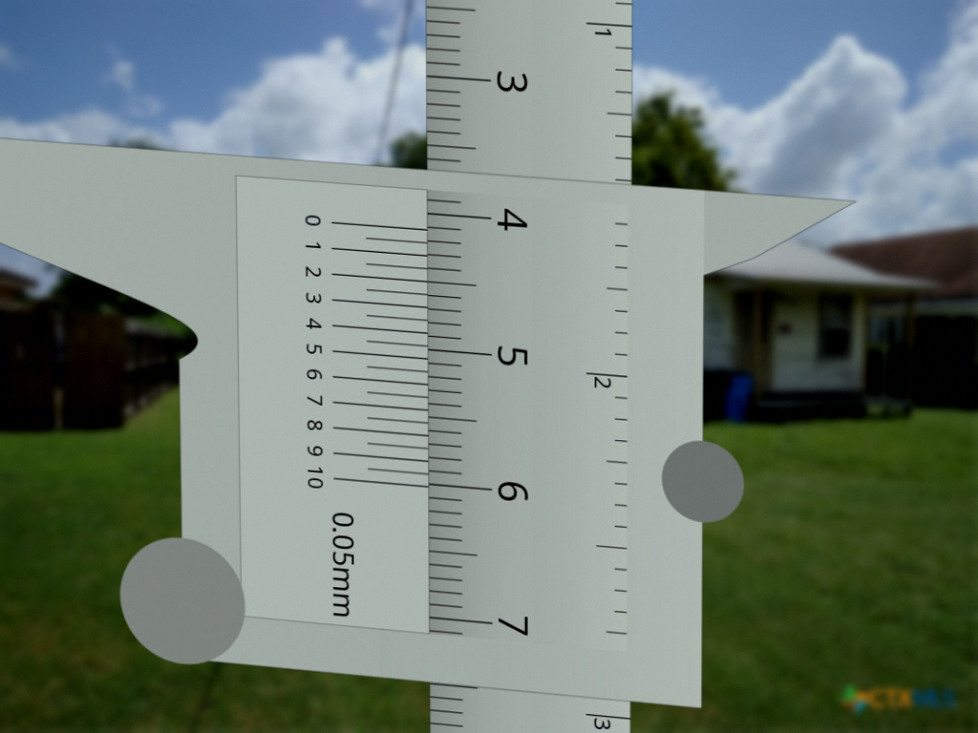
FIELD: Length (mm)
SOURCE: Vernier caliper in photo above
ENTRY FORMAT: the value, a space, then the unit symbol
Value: 41.2 mm
